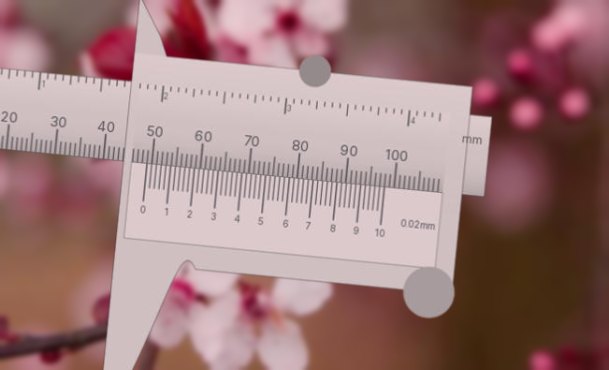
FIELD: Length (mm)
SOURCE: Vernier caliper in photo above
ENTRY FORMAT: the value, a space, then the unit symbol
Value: 49.0 mm
